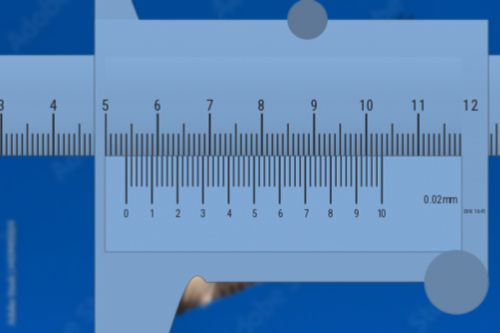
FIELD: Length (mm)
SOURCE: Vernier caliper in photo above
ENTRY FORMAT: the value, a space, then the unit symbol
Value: 54.0 mm
